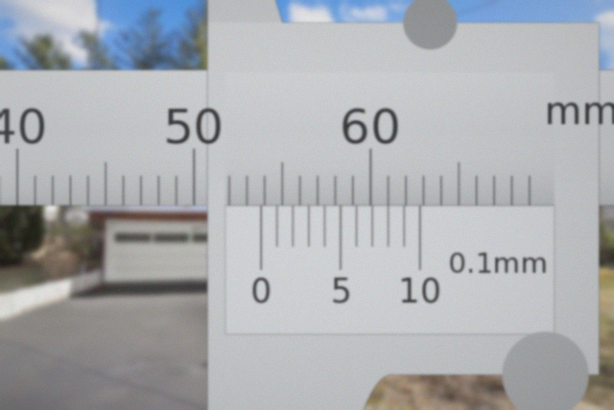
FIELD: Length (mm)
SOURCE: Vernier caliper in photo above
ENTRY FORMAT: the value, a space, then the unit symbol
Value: 53.8 mm
